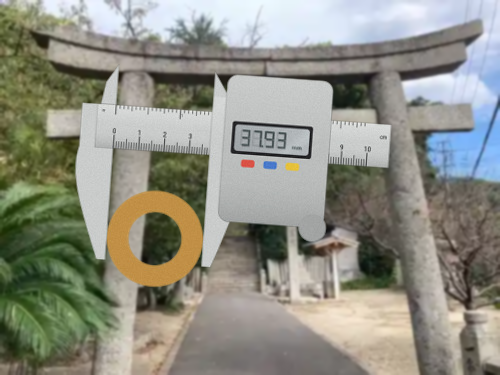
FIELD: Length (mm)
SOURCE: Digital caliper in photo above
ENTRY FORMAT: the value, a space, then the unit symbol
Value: 37.93 mm
